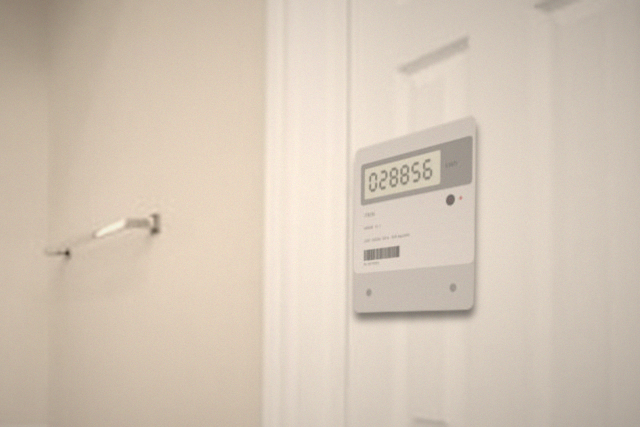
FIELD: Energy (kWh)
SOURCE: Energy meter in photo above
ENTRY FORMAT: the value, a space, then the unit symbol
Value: 28856 kWh
